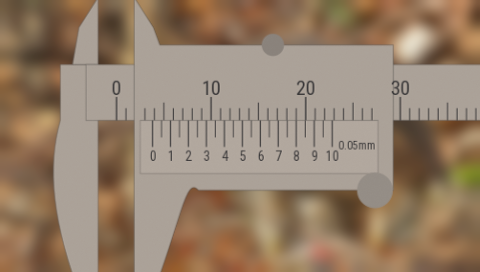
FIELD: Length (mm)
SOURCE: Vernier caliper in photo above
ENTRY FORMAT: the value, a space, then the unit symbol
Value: 3.8 mm
